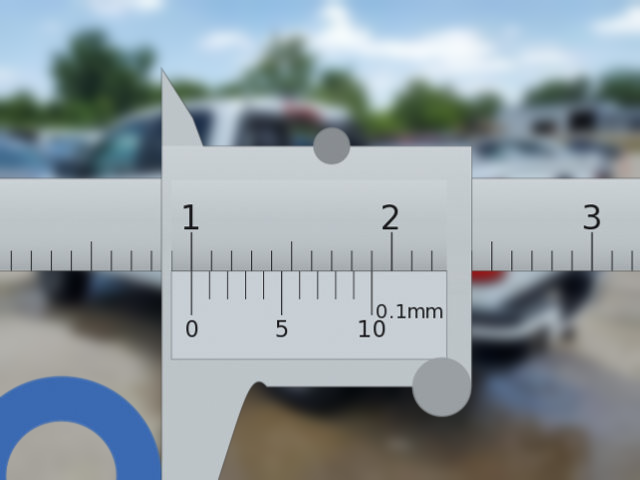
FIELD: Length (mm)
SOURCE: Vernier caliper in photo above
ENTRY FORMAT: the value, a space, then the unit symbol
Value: 10.0 mm
